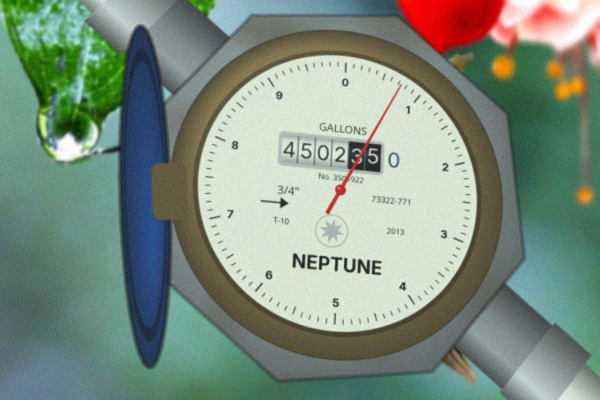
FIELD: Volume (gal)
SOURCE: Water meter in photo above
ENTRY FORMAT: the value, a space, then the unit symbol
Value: 4502350.7 gal
